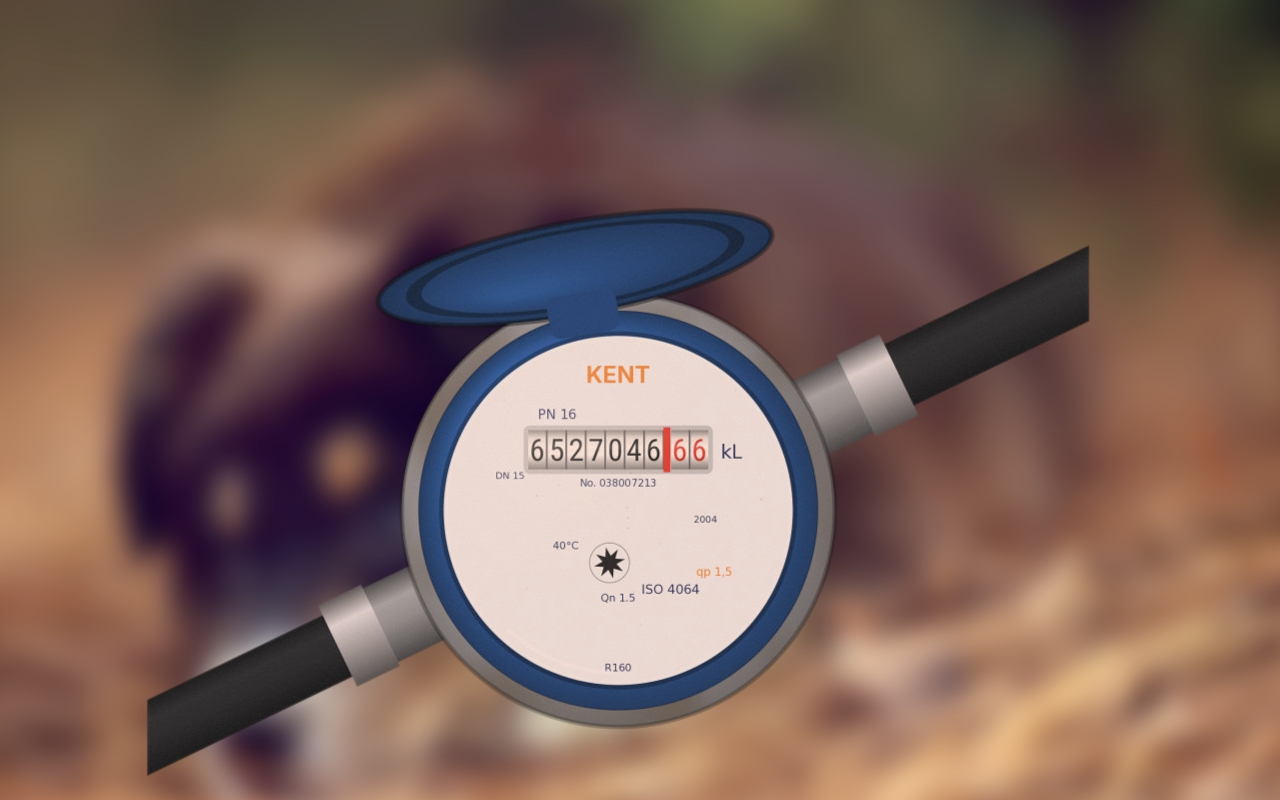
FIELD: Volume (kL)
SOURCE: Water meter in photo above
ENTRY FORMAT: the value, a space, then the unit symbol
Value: 6527046.66 kL
